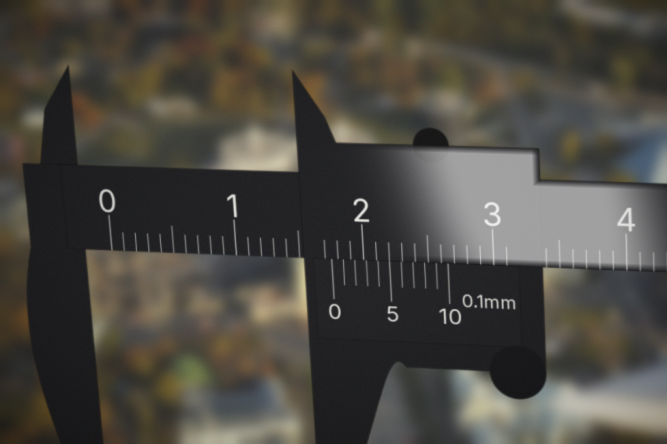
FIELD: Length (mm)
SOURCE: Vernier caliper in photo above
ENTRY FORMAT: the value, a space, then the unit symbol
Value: 17.5 mm
